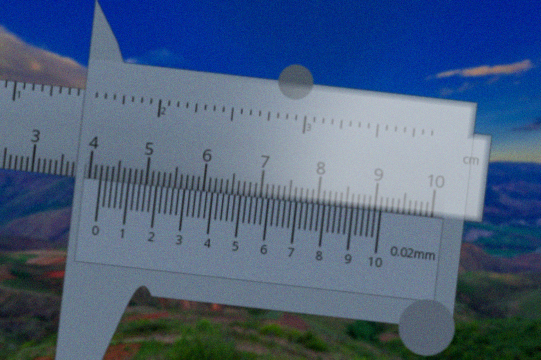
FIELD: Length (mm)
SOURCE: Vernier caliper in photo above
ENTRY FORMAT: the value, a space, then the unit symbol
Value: 42.0 mm
